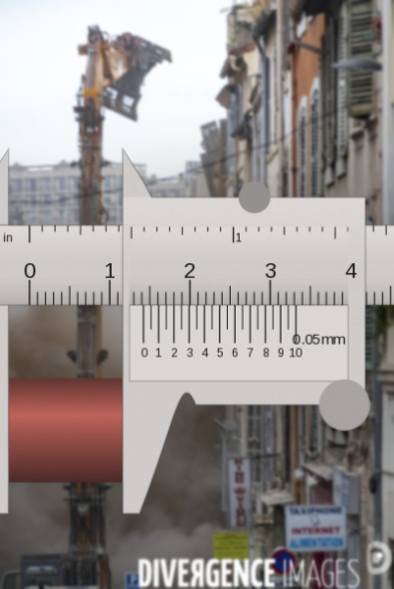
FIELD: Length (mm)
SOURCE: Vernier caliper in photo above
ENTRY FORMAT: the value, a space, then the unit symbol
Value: 14.2 mm
